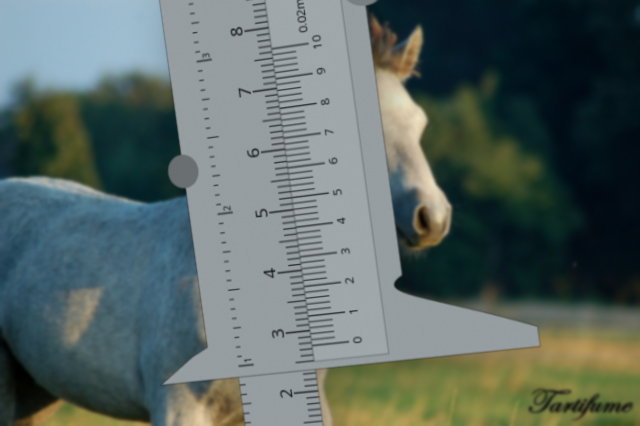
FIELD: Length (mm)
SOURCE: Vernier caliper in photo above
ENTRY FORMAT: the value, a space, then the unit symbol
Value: 27.5 mm
